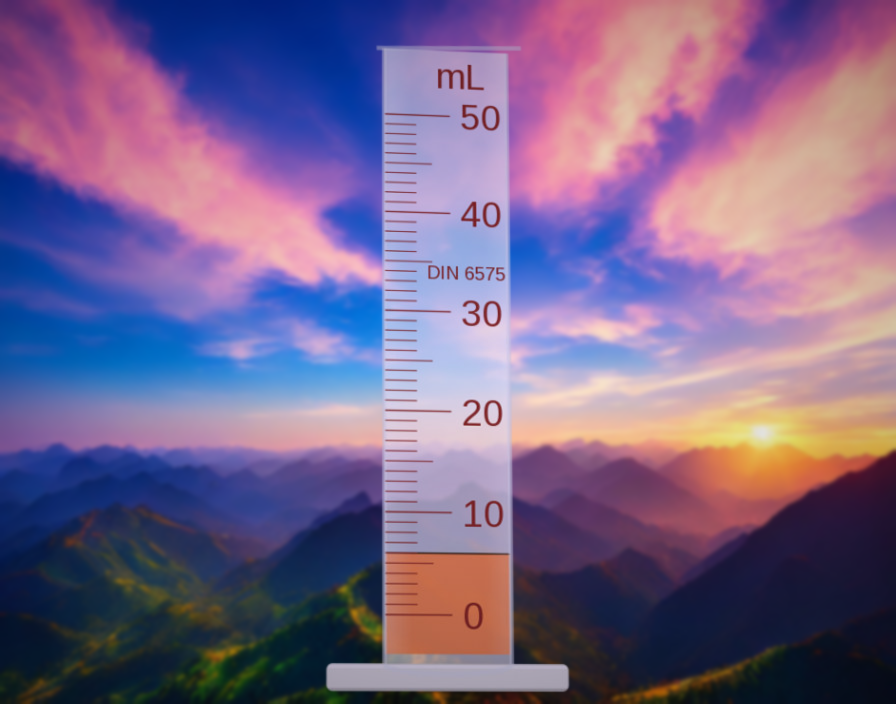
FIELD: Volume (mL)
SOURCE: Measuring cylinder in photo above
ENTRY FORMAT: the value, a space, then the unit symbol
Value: 6 mL
